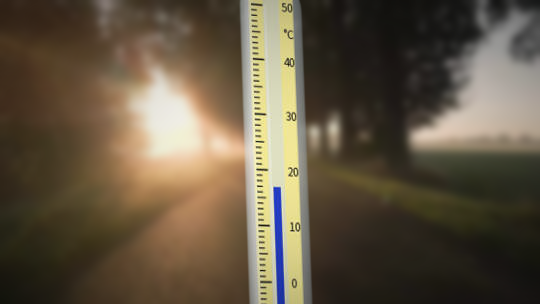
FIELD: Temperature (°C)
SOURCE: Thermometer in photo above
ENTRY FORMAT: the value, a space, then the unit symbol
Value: 17 °C
